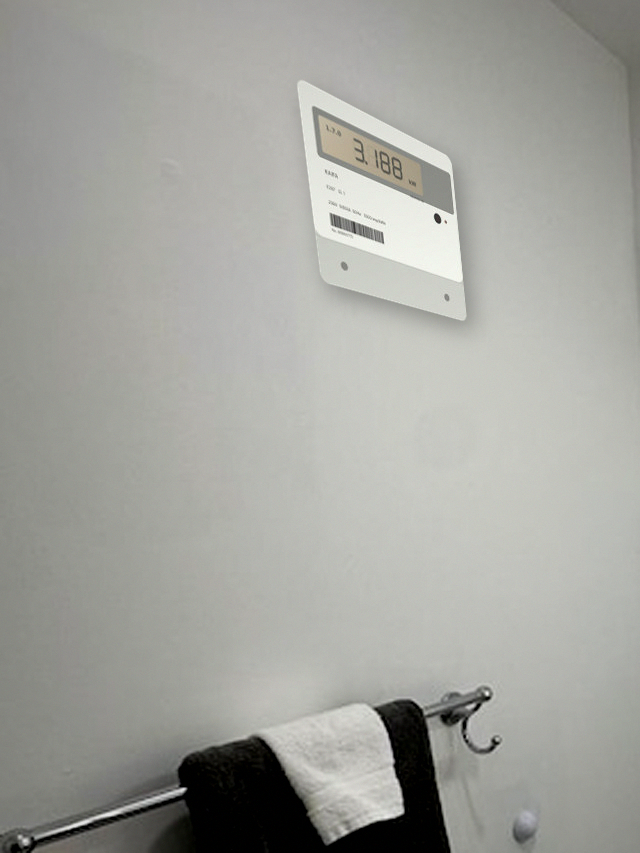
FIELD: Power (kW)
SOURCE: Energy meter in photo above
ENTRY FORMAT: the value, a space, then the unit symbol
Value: 3.188 kW
